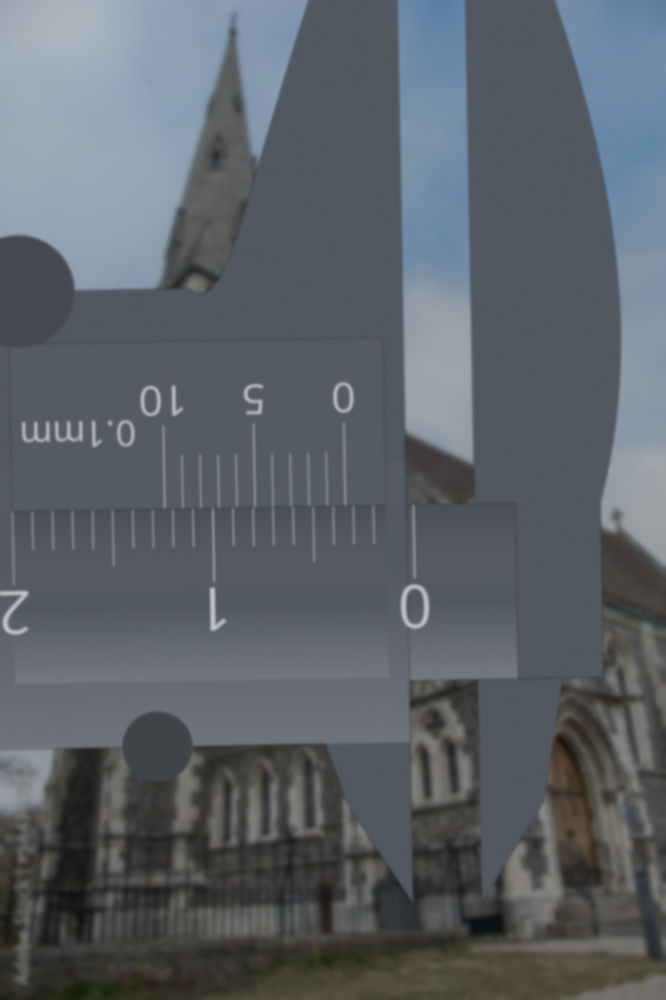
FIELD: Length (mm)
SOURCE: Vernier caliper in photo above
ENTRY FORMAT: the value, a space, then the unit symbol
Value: 3.4 mm
